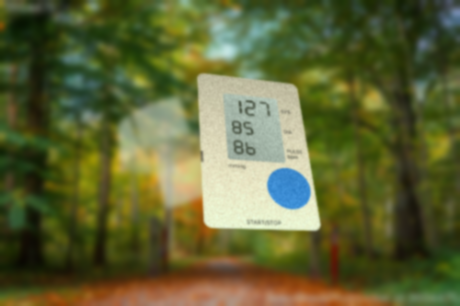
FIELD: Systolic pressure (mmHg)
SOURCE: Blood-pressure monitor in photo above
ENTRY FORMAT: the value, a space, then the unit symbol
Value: 127 mmHg
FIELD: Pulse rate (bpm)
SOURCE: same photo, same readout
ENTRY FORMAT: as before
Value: 86 bpm
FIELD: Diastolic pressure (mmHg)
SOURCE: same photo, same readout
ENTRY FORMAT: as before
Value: 85 mmHg
